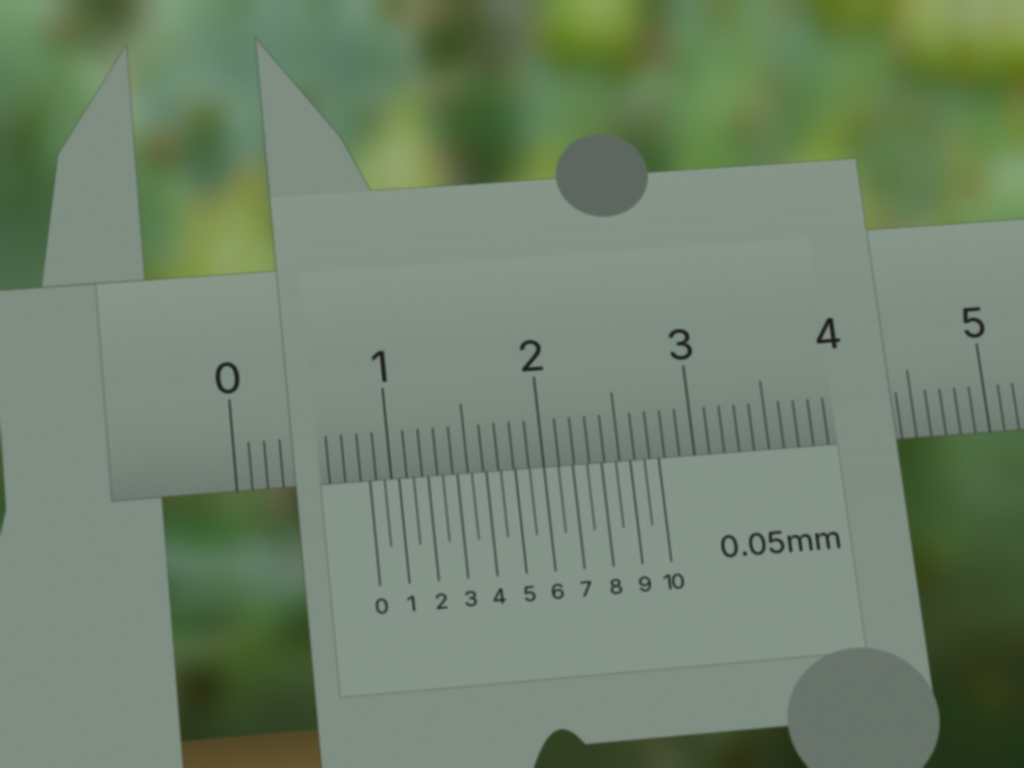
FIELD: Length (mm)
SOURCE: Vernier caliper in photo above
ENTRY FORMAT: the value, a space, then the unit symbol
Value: 8.6 mm
